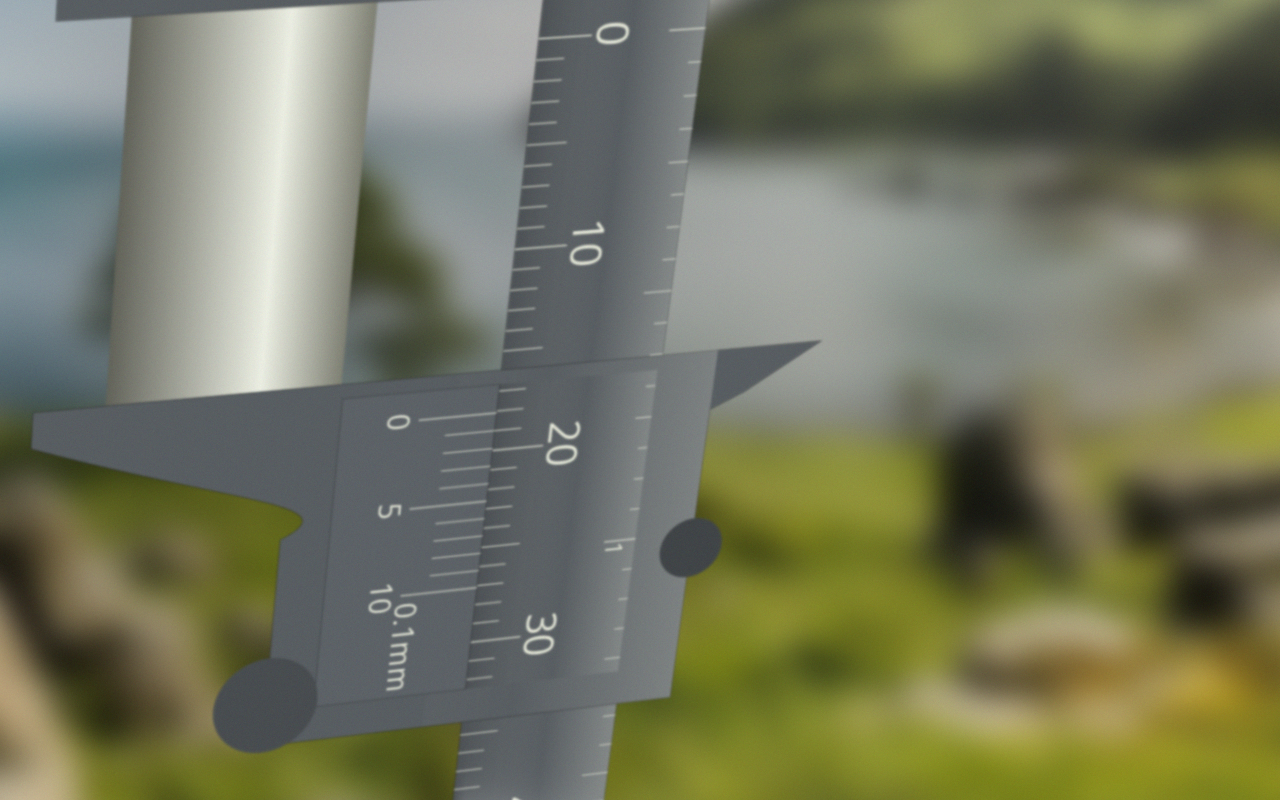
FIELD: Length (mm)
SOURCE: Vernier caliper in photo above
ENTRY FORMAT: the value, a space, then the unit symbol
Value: 18.1 mm
